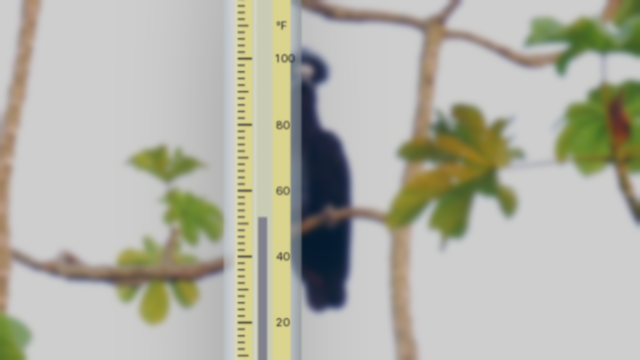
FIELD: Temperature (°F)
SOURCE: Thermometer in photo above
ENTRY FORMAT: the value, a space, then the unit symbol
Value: 52 °F
